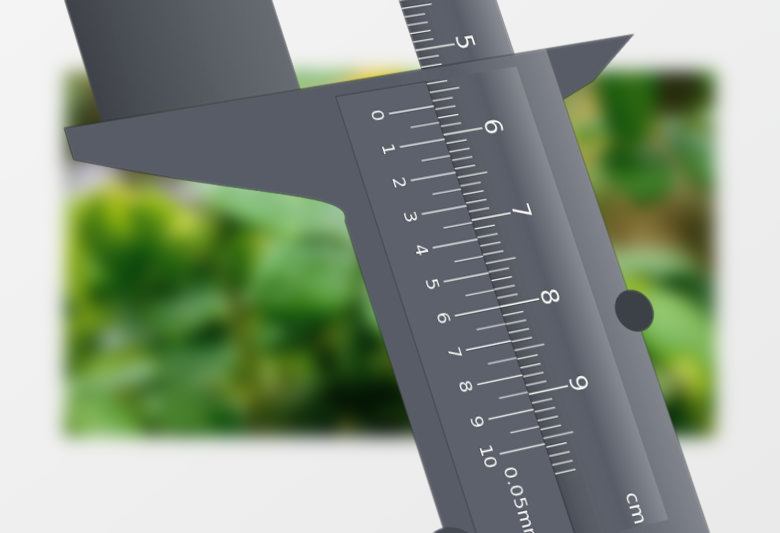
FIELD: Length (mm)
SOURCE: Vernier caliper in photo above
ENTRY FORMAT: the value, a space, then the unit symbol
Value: 56.6 mm
